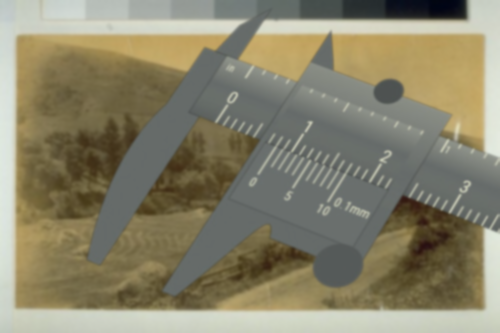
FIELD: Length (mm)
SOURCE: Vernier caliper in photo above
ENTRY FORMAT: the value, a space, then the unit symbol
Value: 8.0 mm
